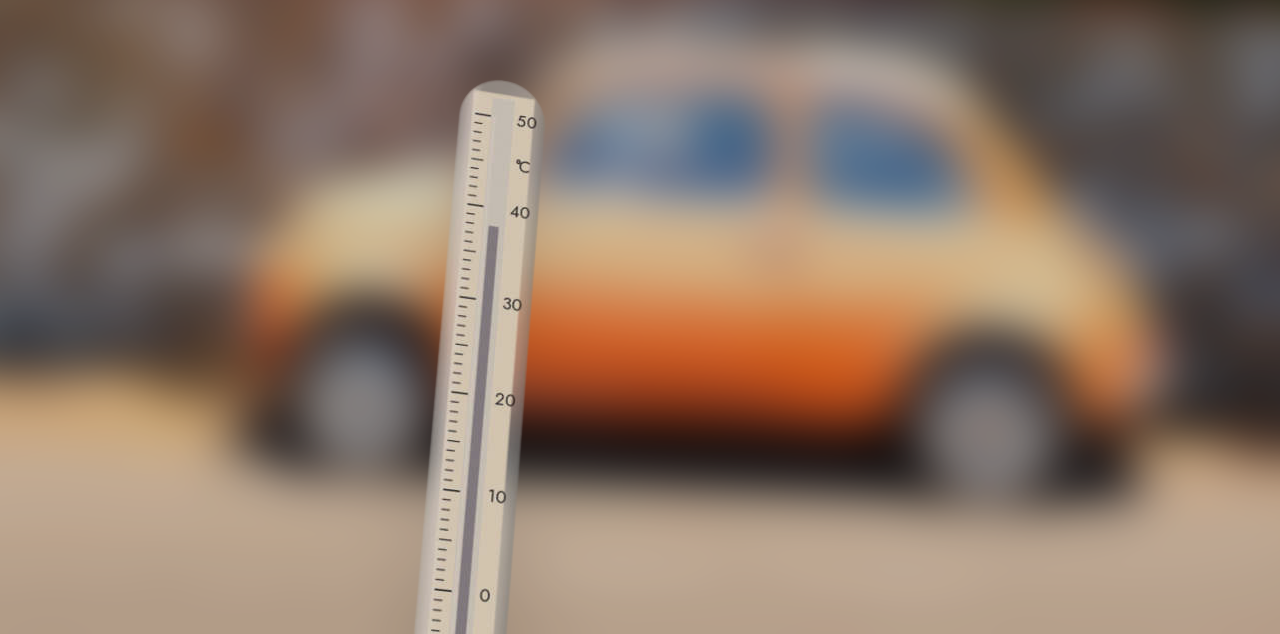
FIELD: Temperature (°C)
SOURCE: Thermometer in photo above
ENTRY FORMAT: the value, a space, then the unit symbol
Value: 38 °C
